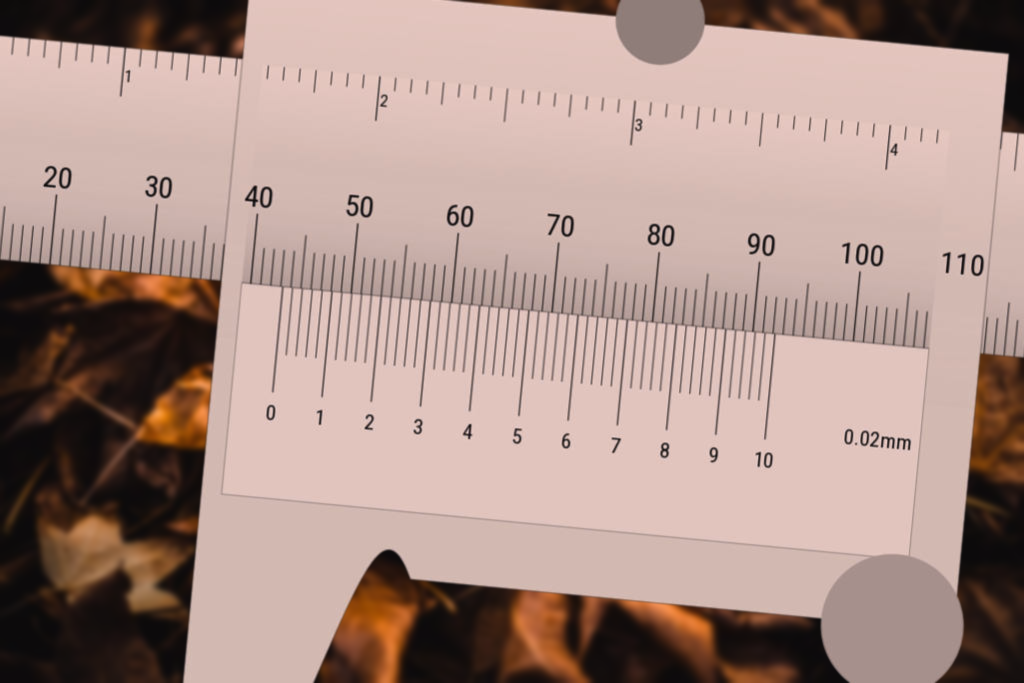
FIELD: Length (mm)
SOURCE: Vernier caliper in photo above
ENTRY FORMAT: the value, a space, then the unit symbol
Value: 43.2 mm
